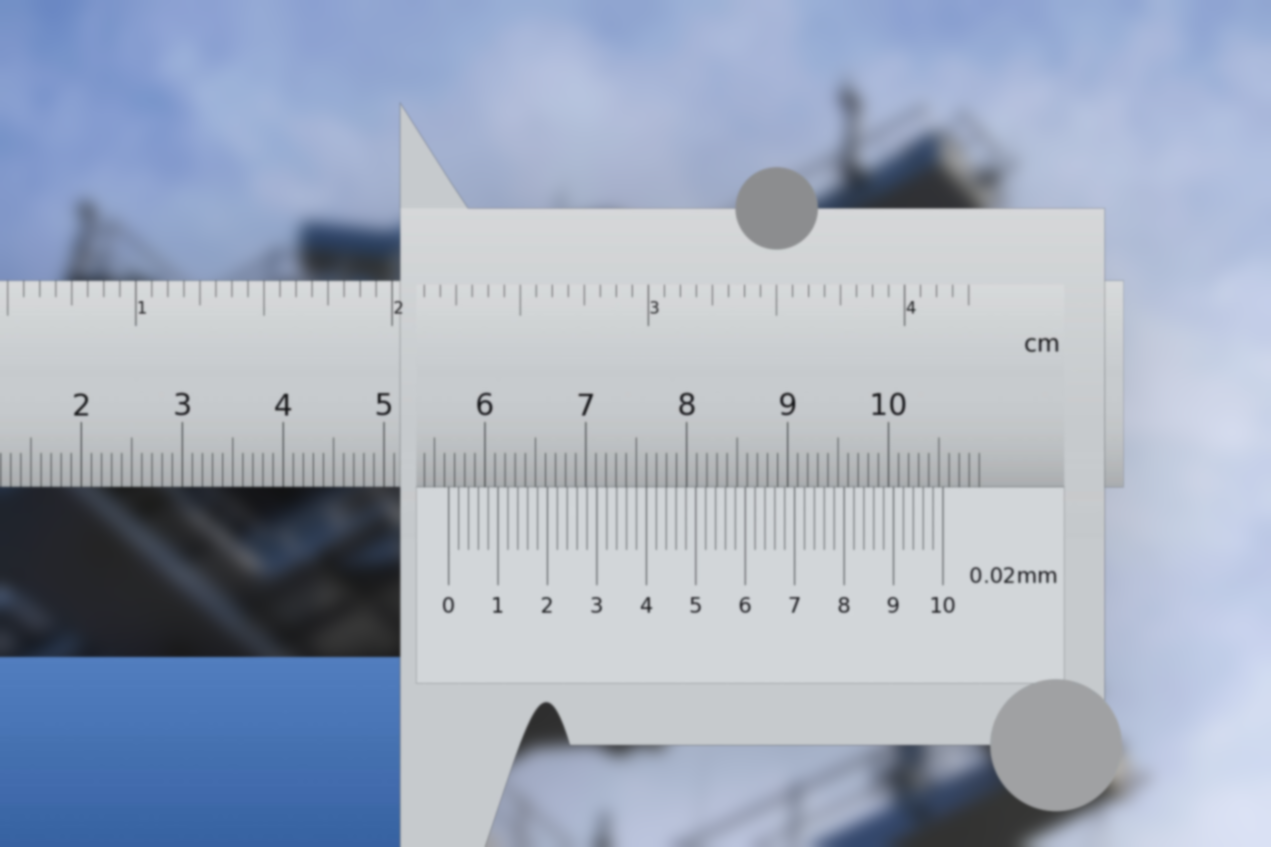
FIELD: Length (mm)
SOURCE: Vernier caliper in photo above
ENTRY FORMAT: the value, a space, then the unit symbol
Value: 56.4 mm
